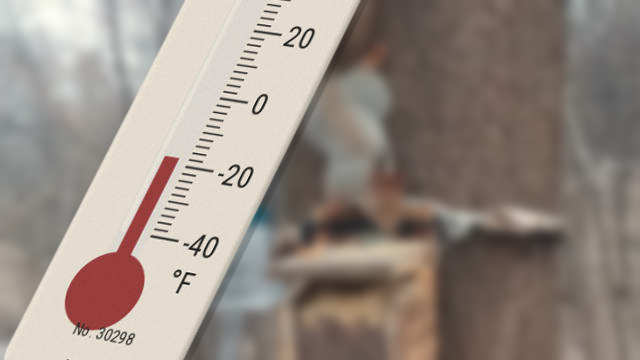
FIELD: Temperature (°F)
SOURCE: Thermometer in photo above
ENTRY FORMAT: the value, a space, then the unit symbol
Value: -18 °F
